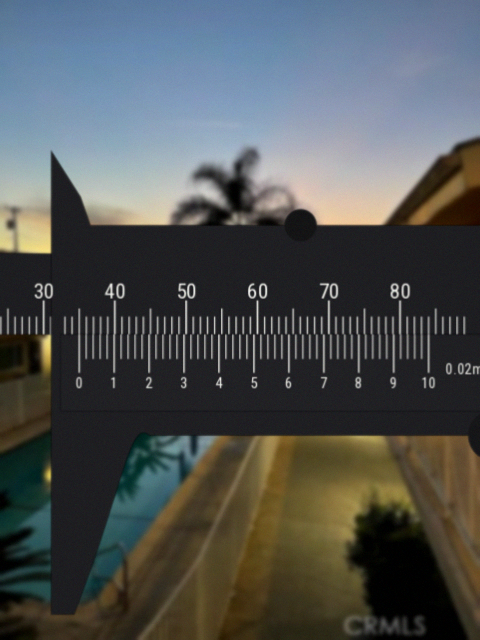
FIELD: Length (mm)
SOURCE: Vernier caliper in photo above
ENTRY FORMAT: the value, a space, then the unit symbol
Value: 35.0 mm
